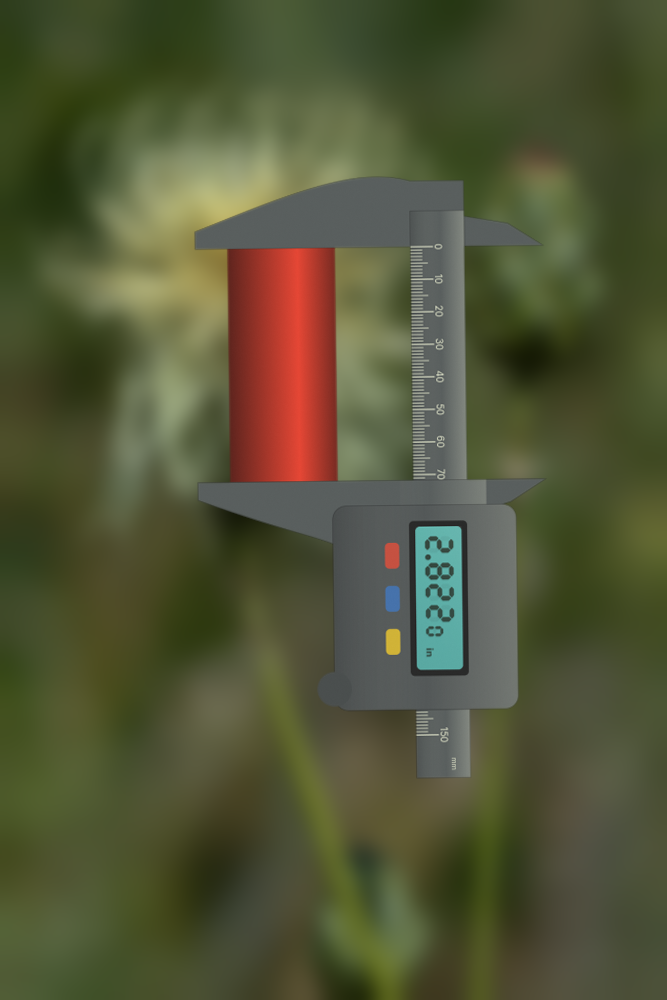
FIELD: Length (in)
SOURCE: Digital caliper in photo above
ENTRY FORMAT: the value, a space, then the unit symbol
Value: 2.8220 in
